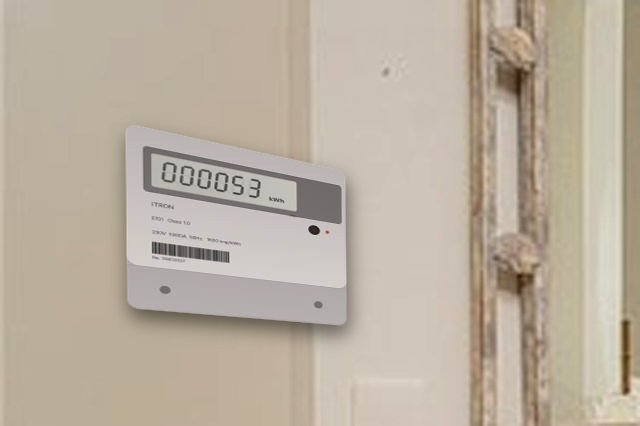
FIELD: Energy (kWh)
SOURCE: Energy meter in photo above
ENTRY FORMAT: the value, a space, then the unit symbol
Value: 53 kWh
